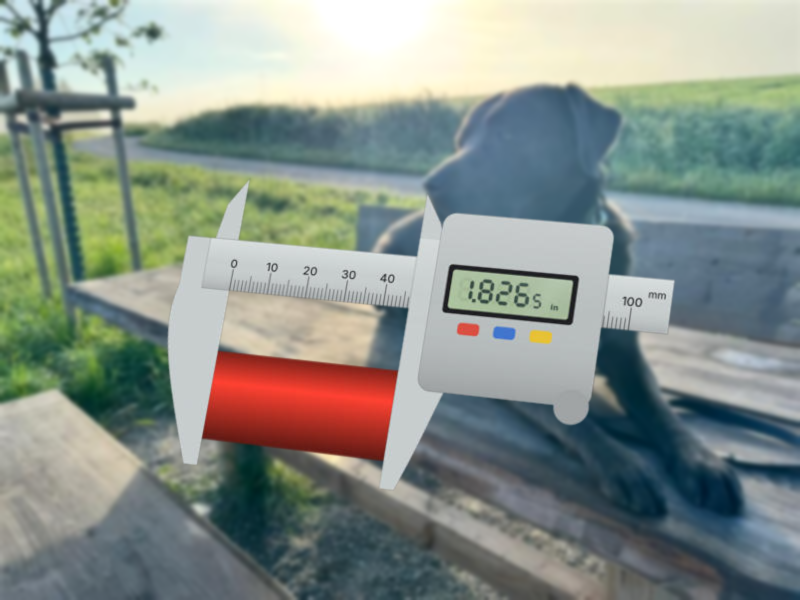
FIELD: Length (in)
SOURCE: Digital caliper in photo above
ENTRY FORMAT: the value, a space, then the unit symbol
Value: 1.8265 in
